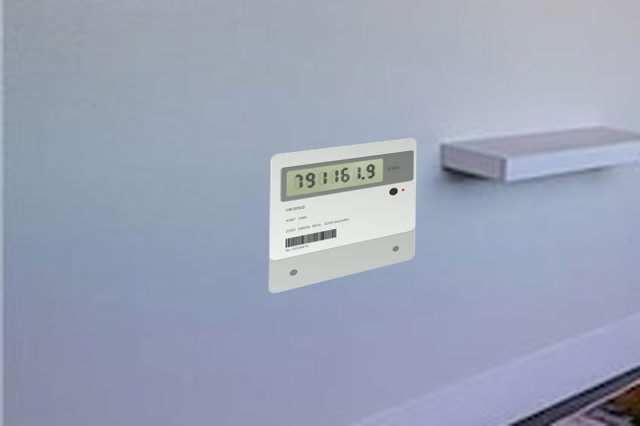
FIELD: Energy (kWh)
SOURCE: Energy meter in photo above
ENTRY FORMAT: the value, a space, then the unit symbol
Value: 791161.9 kWh
